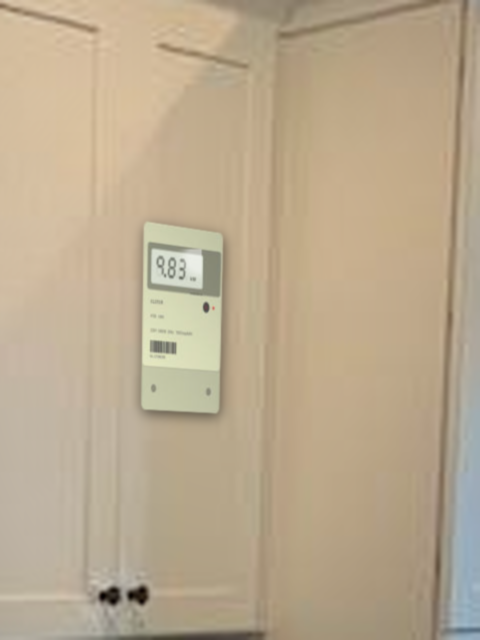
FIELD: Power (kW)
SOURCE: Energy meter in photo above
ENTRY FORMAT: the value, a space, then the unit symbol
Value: 9.83 kW
